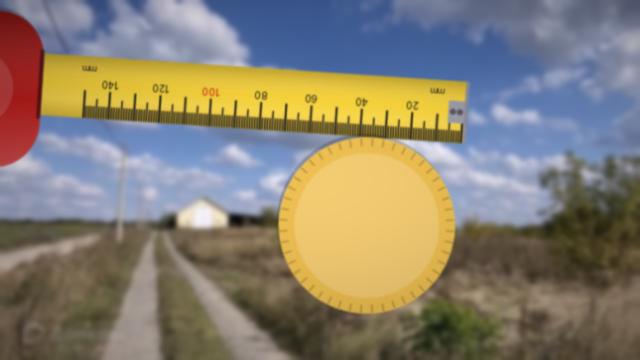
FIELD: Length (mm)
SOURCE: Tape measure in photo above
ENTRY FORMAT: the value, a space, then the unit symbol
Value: 70 mm
